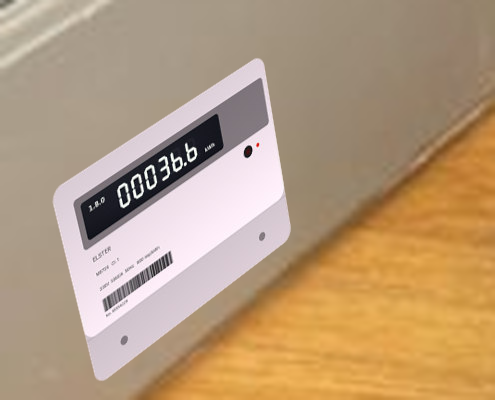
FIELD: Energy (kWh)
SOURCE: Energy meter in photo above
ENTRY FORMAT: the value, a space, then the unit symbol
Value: 36.6 kWh
